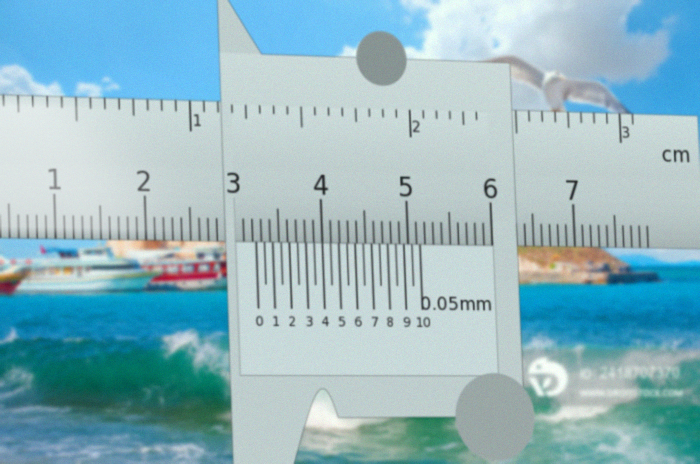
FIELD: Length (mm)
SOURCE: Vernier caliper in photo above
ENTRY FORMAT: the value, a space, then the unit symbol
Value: 32.4 mm
